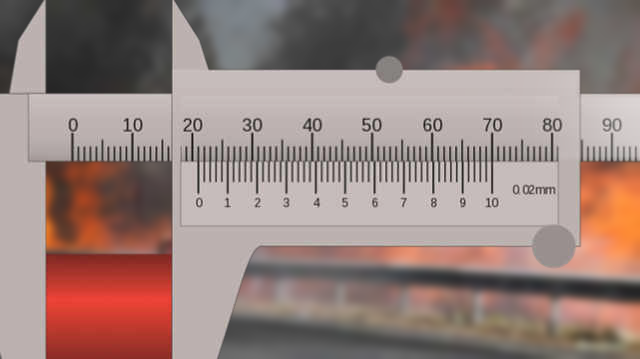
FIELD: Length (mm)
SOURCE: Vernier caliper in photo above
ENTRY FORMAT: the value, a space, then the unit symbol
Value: 21.0 mm
